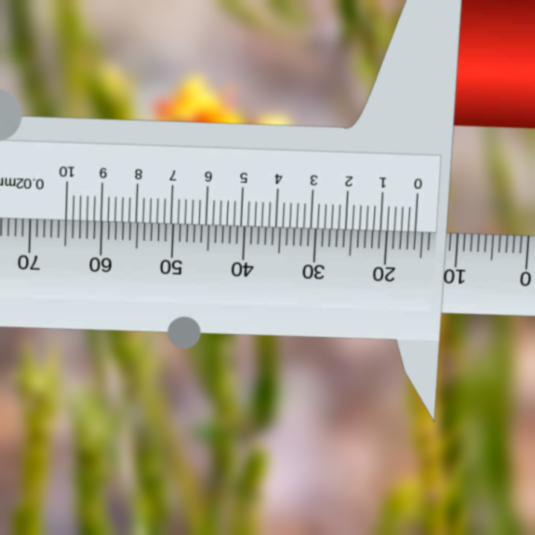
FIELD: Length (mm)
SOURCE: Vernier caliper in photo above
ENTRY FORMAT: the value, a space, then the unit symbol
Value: 16.0 mm
